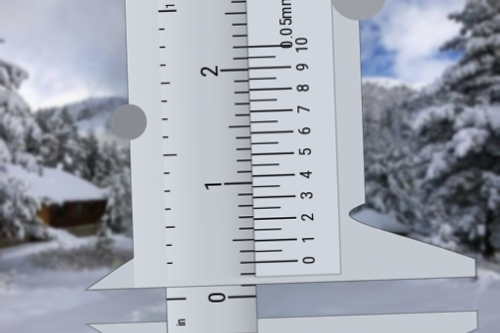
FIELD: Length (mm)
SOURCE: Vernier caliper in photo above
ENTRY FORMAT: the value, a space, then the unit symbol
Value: 3.0 mm
